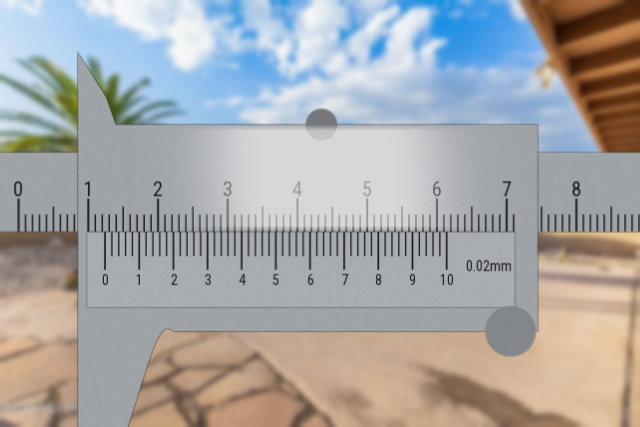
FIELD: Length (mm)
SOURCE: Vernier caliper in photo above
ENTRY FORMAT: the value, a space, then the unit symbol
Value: 12.4 mm
